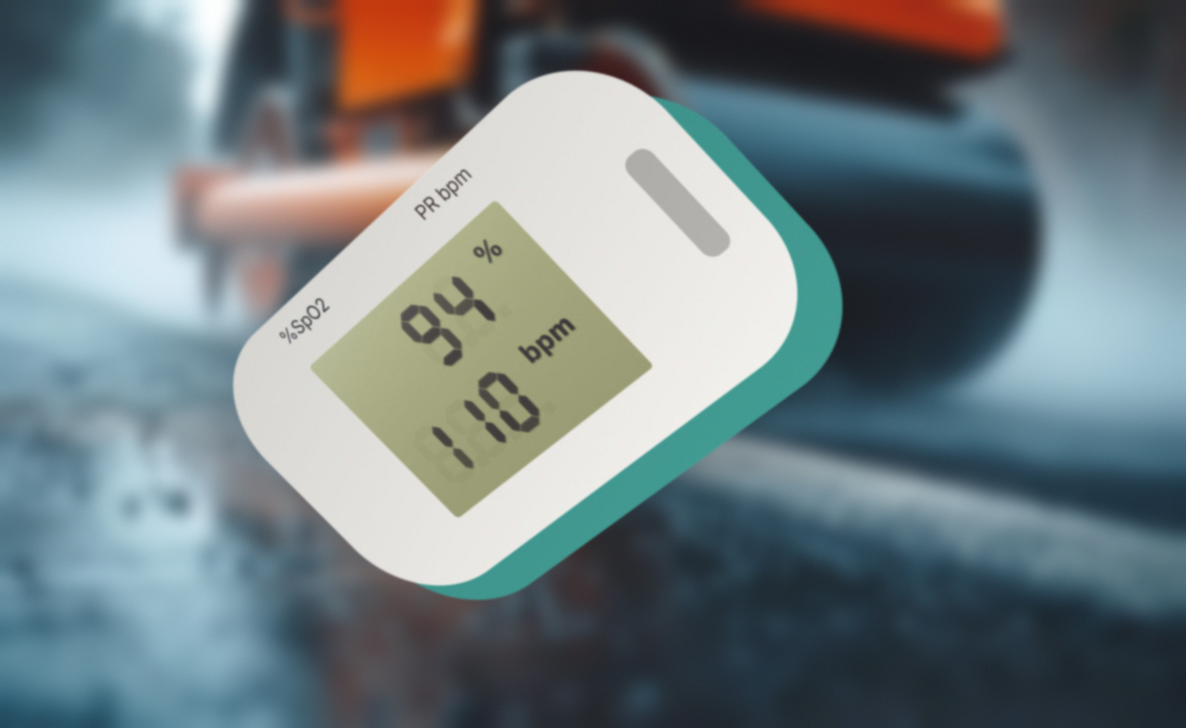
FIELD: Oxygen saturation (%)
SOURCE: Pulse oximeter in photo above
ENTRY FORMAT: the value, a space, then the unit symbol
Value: 94 %
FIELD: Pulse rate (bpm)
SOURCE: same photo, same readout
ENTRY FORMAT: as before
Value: 110 bpm
